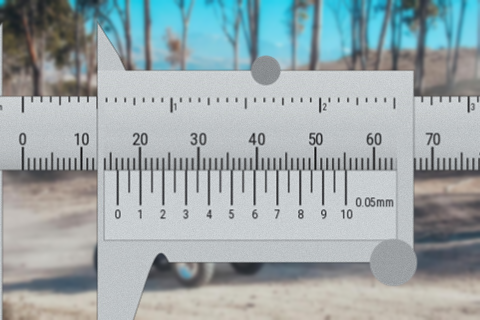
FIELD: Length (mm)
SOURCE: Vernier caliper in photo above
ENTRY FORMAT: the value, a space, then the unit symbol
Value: 16.2 mm
